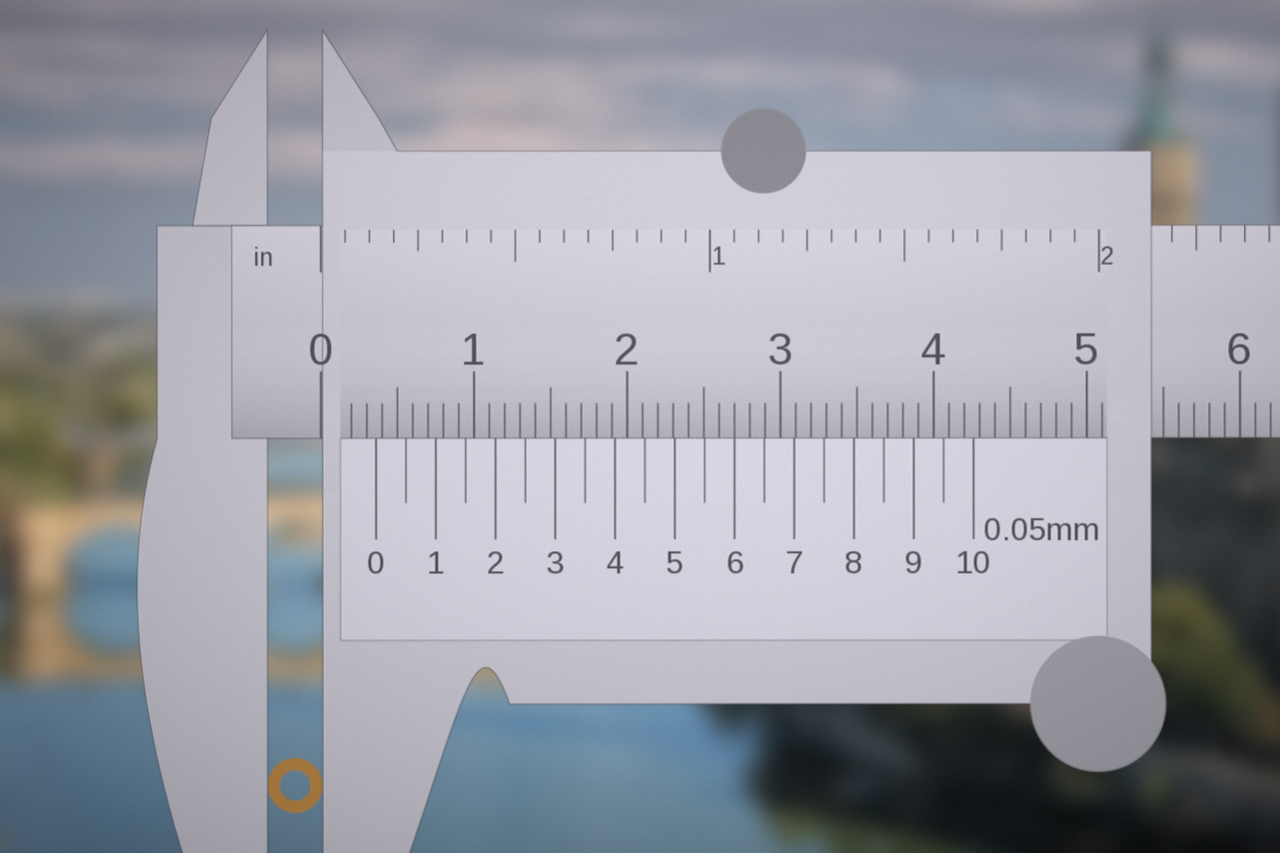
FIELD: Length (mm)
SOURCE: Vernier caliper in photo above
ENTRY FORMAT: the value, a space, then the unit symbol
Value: 3.6 mm
